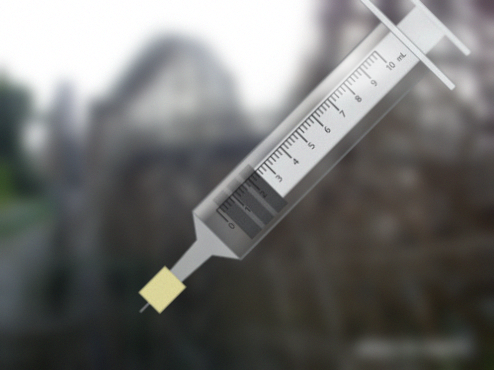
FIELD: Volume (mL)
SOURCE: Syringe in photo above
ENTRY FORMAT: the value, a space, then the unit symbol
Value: 0.2 mL
